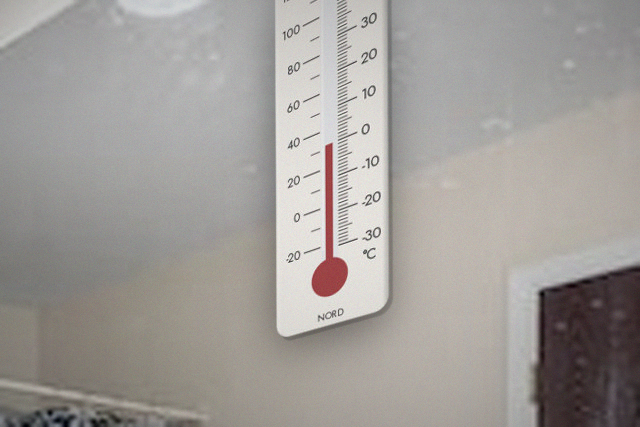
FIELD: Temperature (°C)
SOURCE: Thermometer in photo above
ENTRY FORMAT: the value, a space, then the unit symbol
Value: 0 °C
